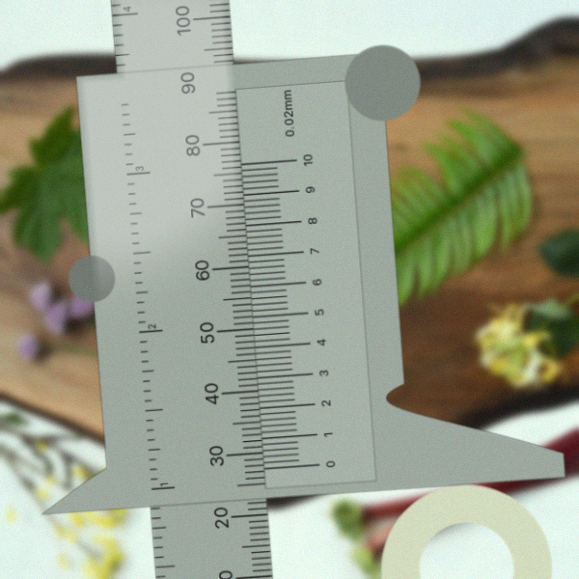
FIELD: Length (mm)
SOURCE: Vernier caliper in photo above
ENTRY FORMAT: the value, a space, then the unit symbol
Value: 27.4 mm
